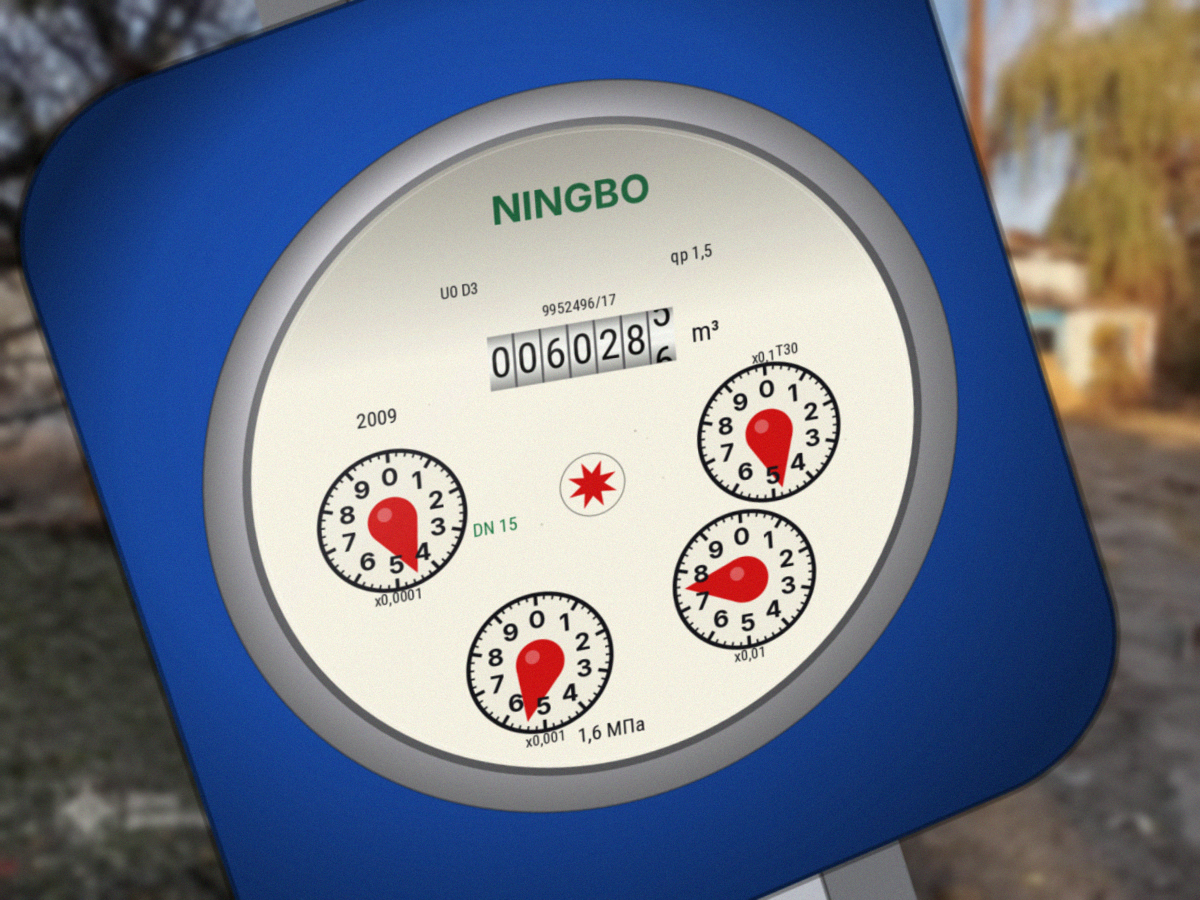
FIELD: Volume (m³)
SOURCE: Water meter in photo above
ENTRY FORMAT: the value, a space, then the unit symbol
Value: 60285.4754 m³
